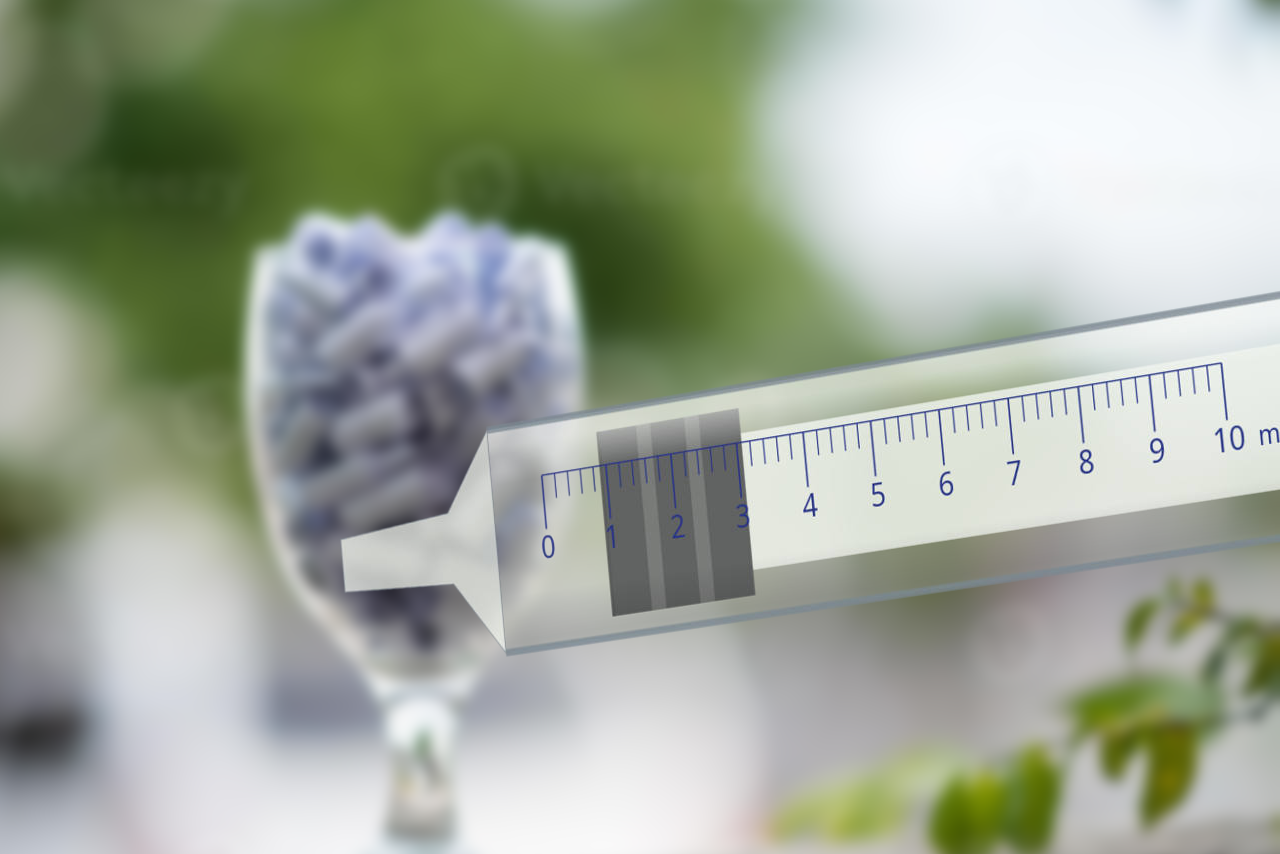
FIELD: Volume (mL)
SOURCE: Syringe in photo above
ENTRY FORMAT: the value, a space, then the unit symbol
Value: 0.9 mL
